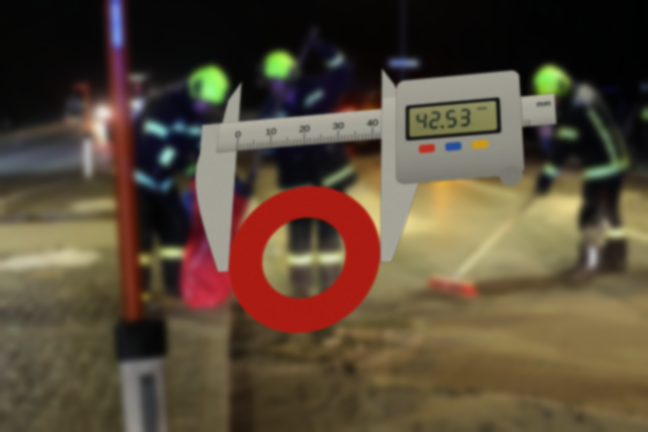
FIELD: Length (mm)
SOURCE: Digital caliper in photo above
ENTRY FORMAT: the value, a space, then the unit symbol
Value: 42.53 mm
